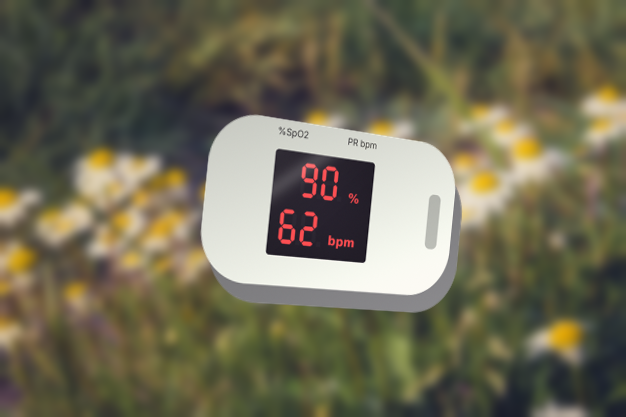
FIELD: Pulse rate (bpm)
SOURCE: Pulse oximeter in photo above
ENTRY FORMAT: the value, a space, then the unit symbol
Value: 62 bpm
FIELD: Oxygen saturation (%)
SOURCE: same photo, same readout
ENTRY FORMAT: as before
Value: 90 %
